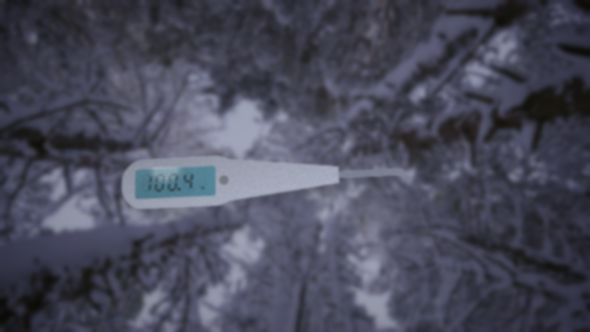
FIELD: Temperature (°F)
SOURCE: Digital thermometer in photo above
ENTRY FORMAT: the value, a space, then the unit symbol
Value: 100.4 °F
